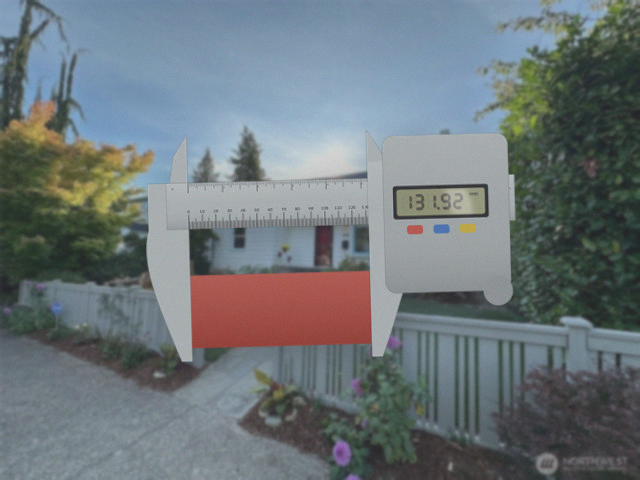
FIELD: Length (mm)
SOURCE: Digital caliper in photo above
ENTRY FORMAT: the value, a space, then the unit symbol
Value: 131.92 mm
